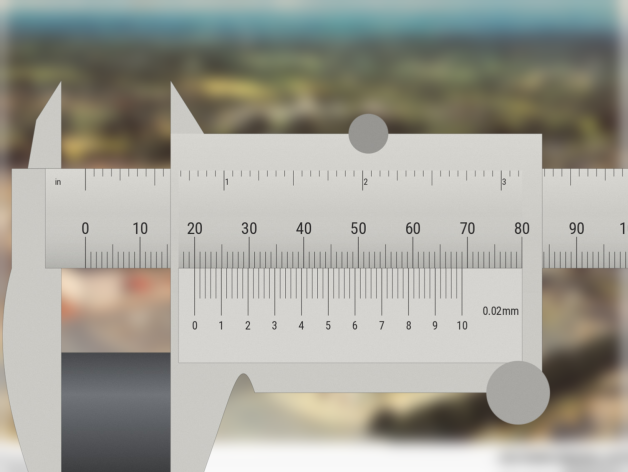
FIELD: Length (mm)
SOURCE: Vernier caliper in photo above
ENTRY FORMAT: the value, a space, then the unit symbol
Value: 20.0 mm
